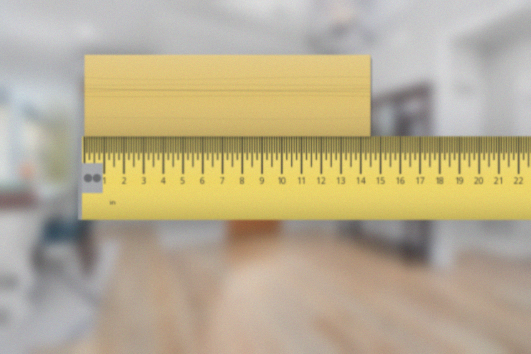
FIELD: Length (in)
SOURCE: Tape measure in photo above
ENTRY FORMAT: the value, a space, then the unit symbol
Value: 14.5 in
